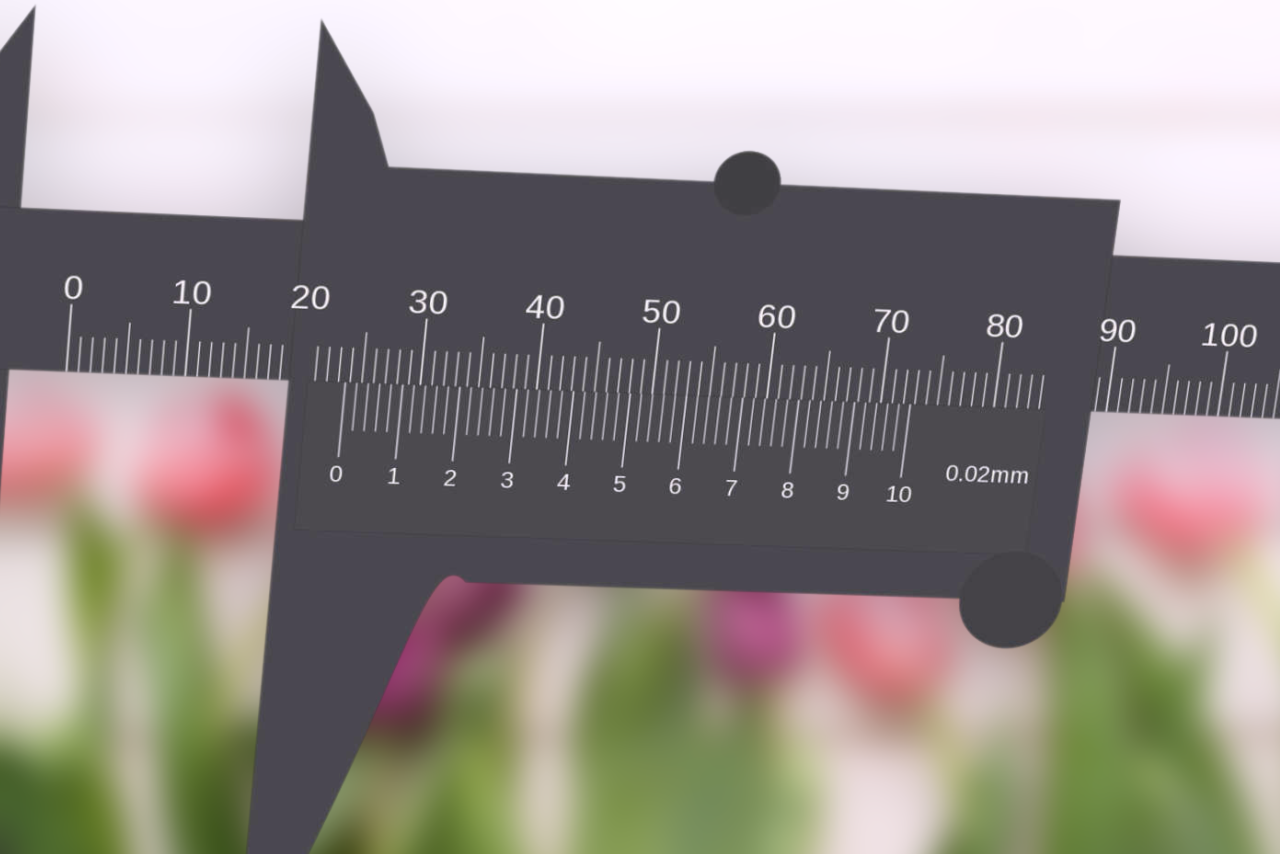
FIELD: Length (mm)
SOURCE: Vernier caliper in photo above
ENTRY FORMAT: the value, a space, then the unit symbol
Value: 23.6 mm
